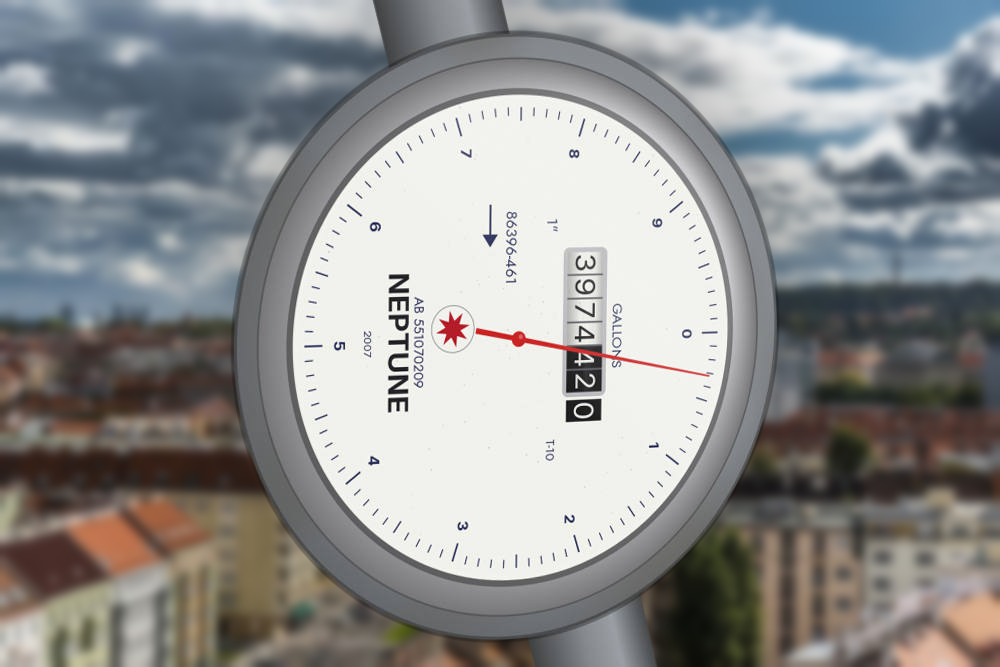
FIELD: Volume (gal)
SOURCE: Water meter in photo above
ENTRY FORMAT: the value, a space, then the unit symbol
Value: 3974420.3 gal
